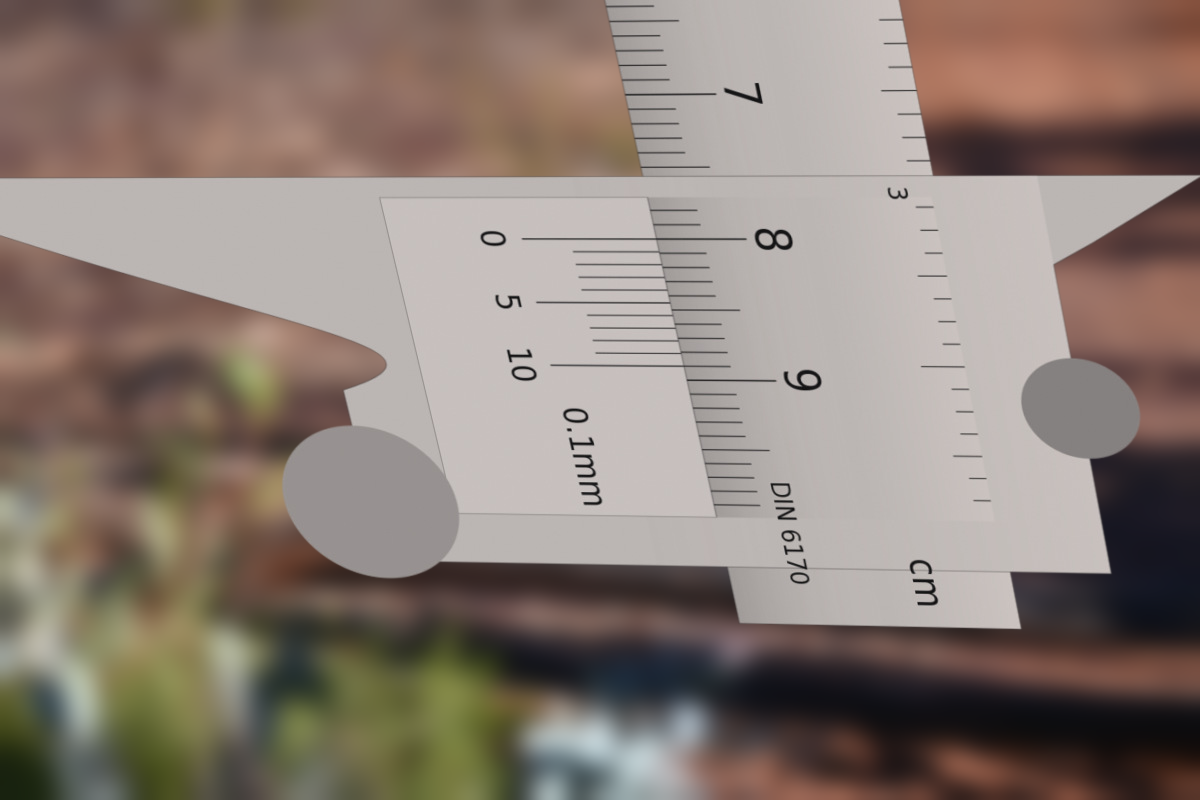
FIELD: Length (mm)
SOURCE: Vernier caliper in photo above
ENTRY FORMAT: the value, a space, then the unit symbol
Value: 80.0 mm
